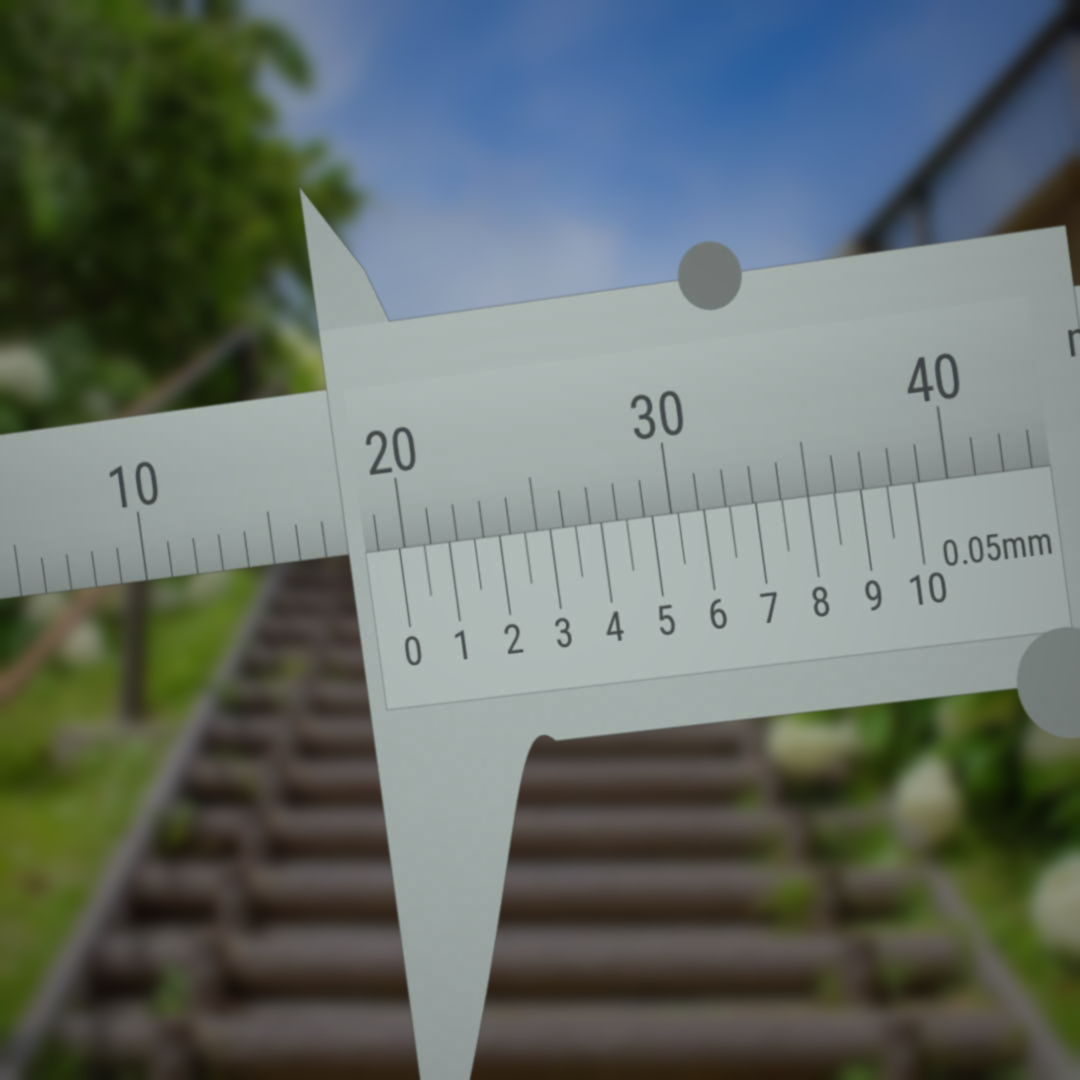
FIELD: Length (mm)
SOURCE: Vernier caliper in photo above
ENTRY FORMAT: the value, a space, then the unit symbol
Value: 19.8 mm
